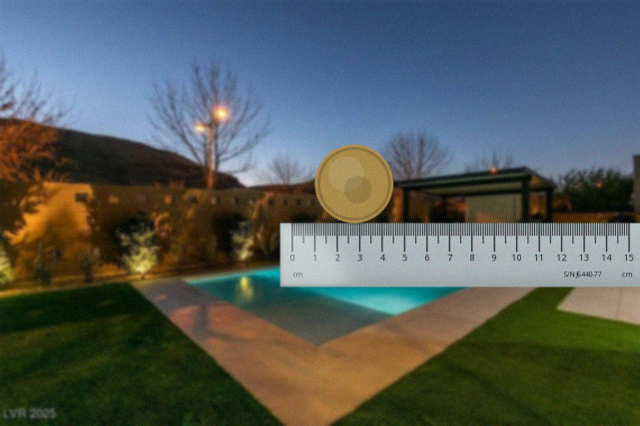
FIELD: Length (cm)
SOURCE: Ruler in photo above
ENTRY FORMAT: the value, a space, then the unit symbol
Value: 3.5 cm
